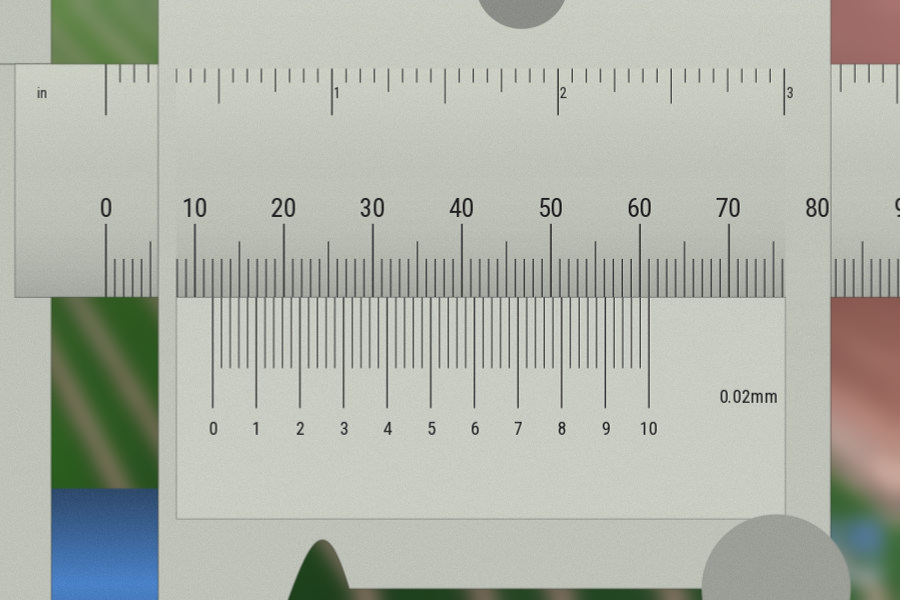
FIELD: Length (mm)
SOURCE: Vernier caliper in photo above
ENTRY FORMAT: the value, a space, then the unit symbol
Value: 12.0 mm
